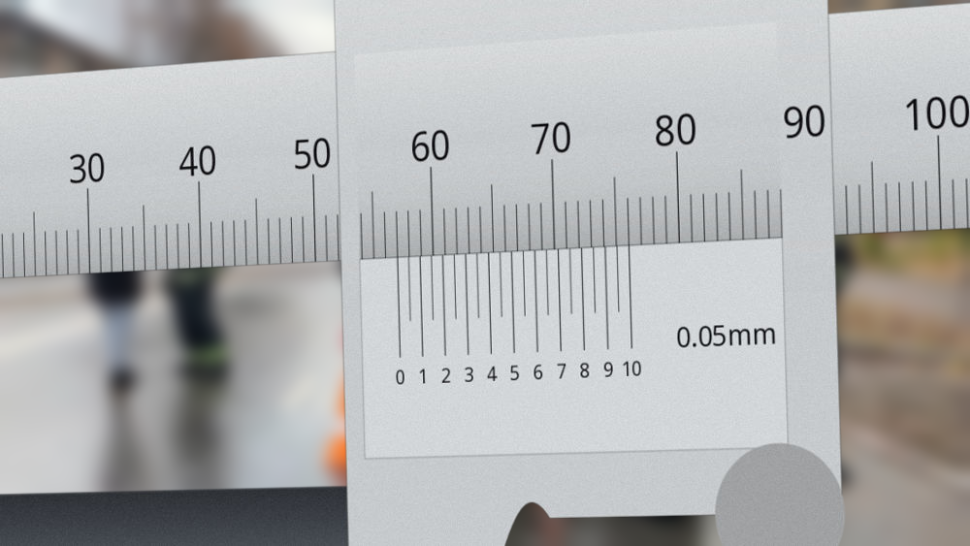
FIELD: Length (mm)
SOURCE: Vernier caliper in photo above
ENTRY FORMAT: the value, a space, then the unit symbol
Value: 57.0 mm
